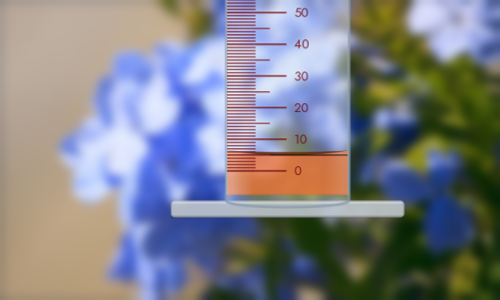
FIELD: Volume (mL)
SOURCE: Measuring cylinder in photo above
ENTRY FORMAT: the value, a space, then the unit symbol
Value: 5 mL
